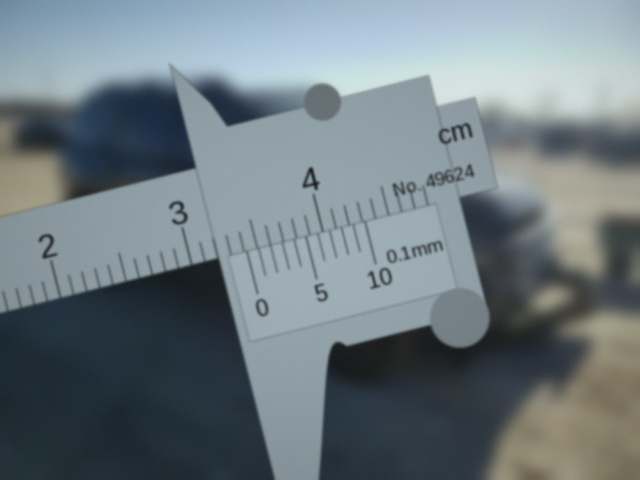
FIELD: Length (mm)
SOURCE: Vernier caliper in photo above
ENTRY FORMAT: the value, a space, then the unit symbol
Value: 34.2 mm
